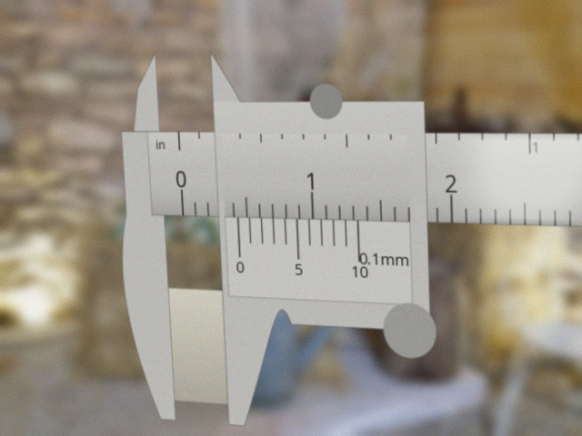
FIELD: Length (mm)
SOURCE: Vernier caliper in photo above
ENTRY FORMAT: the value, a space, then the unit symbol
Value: 4.3 mm
